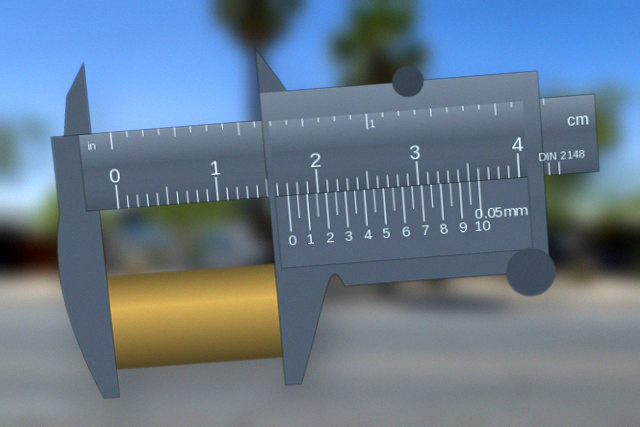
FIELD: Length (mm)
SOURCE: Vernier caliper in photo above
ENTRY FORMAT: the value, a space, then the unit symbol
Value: 17.0 mm
